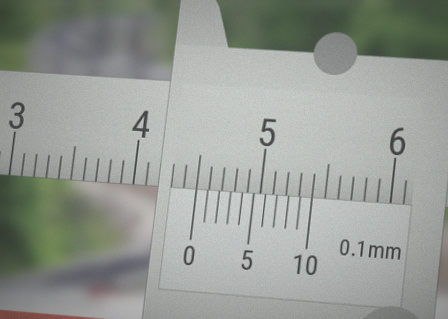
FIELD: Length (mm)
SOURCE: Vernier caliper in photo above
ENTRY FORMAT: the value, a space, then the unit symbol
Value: 45.0 mm
